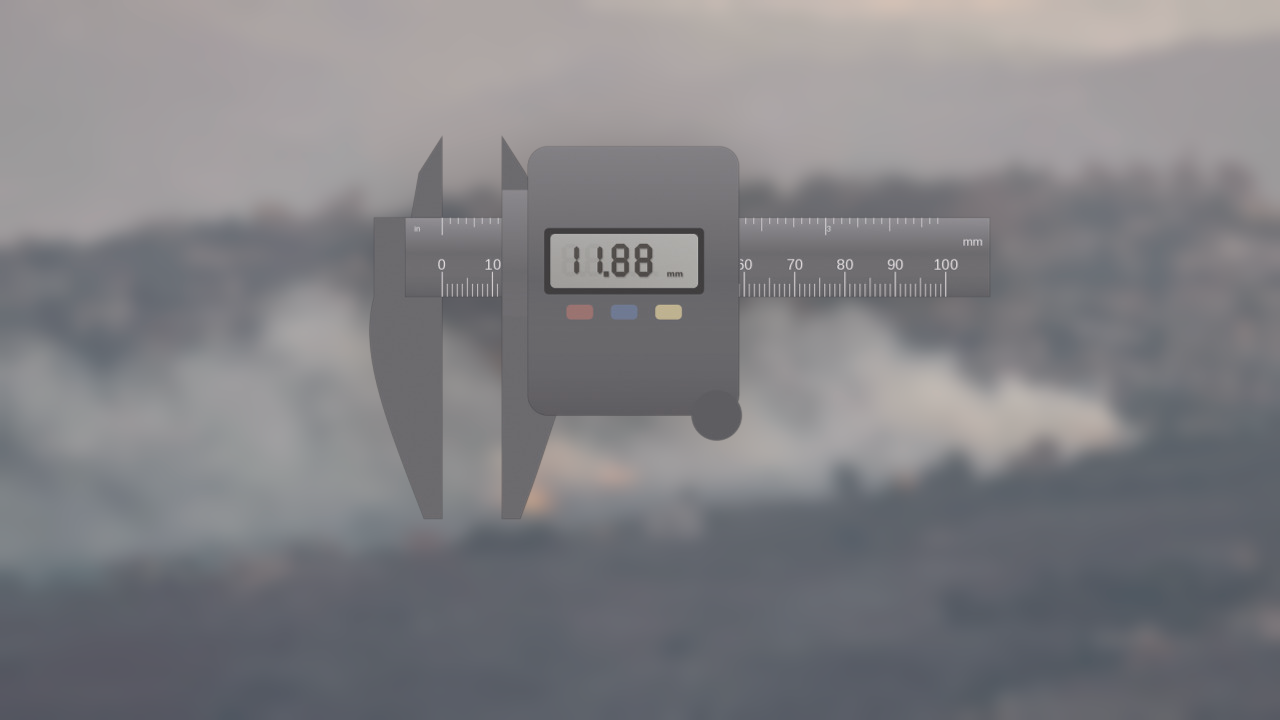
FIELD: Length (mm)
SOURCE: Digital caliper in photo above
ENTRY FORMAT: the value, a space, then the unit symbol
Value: 11.88 mm
